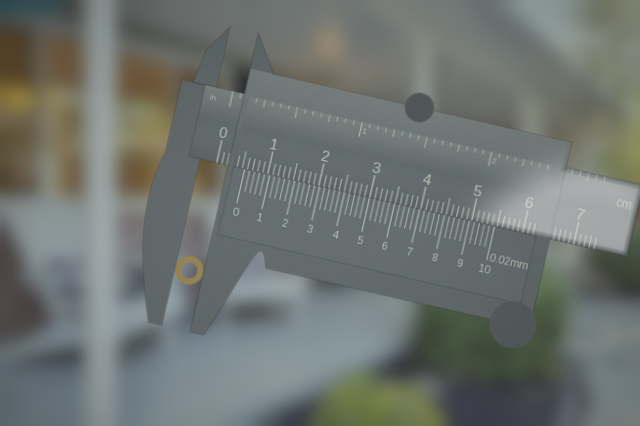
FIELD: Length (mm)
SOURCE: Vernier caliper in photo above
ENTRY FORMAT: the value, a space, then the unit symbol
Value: 5.5 mm
